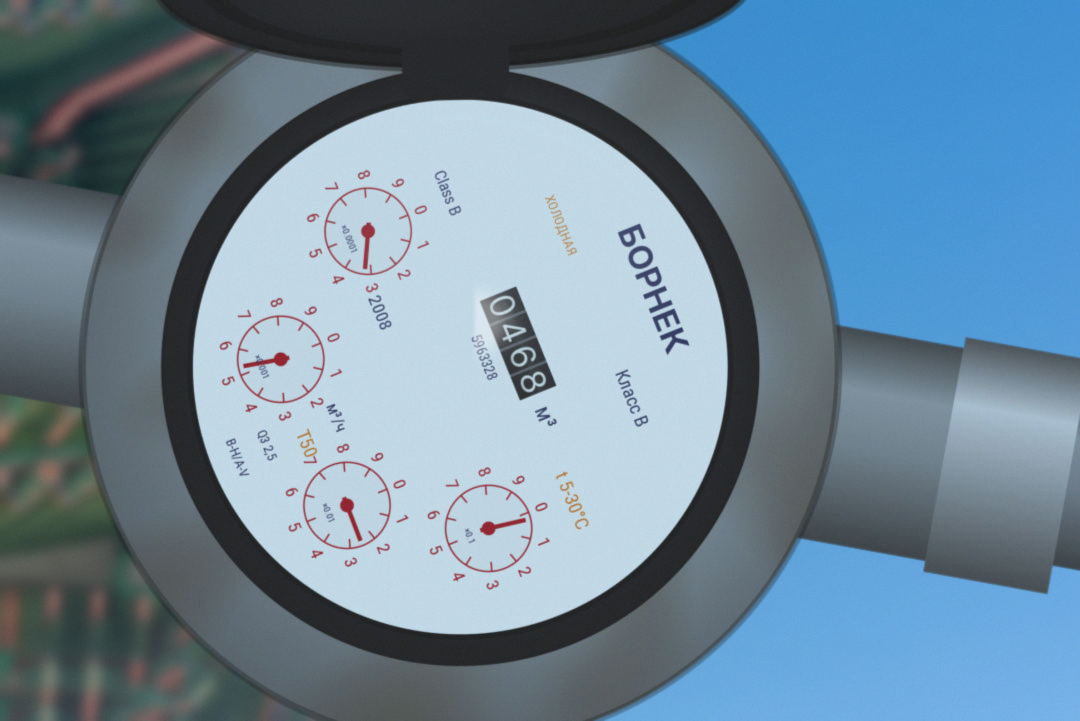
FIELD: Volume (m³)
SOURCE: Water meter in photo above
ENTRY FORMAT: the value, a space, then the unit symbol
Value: 468.0253 m³
